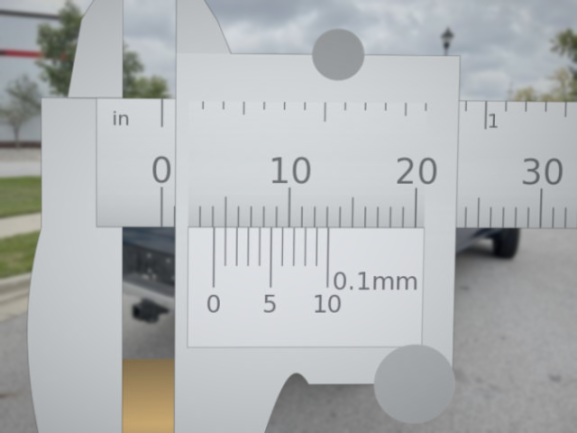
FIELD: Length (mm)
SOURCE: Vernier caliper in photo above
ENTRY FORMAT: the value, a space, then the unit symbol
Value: 4.1 mm
